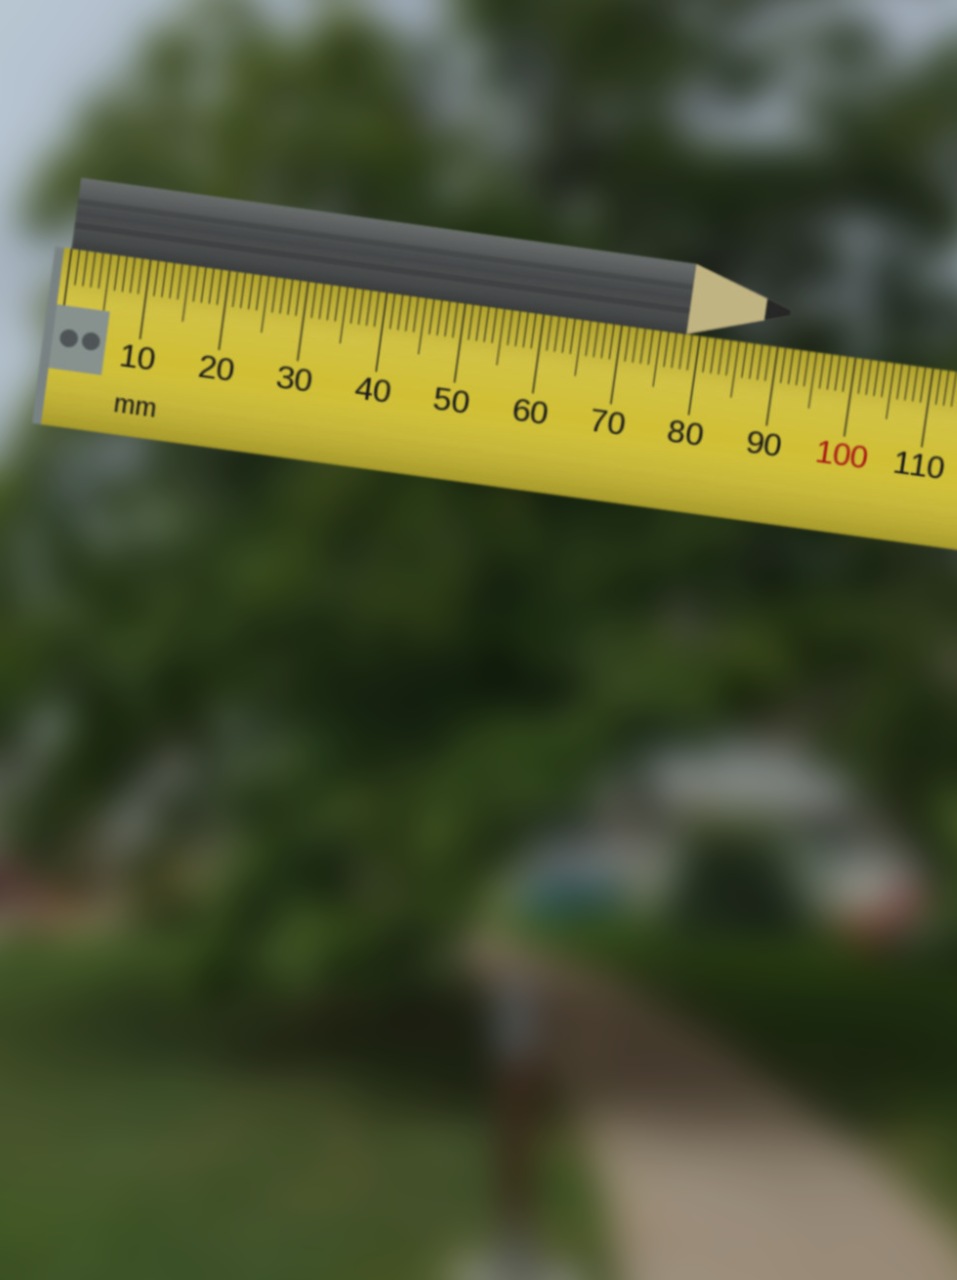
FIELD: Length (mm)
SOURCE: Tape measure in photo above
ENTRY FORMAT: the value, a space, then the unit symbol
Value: 91 mm
